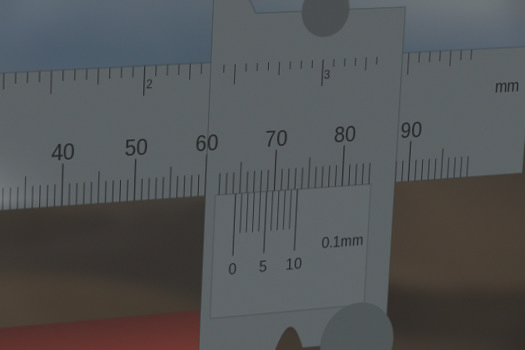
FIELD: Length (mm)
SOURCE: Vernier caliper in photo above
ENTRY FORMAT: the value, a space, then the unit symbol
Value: 64.4 mm
